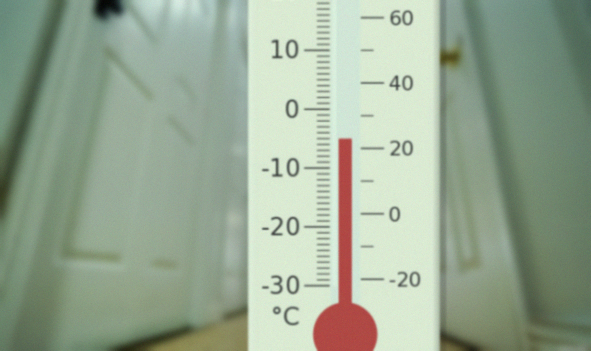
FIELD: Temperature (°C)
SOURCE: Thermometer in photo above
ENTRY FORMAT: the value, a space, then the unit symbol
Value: -5 °C
